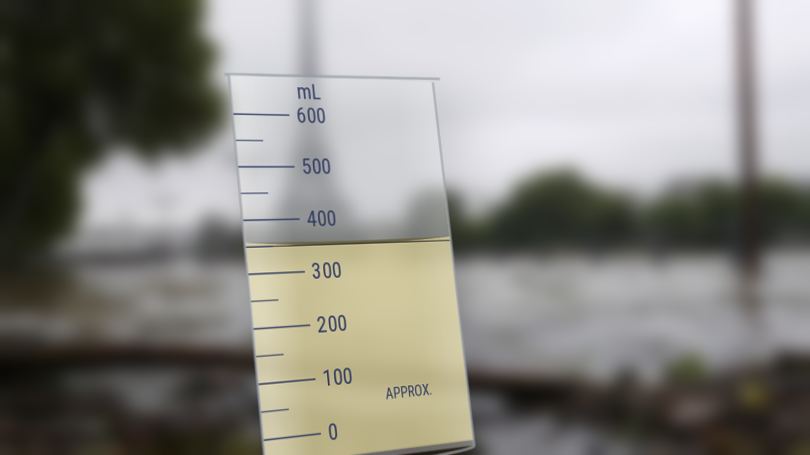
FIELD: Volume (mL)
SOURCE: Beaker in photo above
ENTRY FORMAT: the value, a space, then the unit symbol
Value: 350 mL
